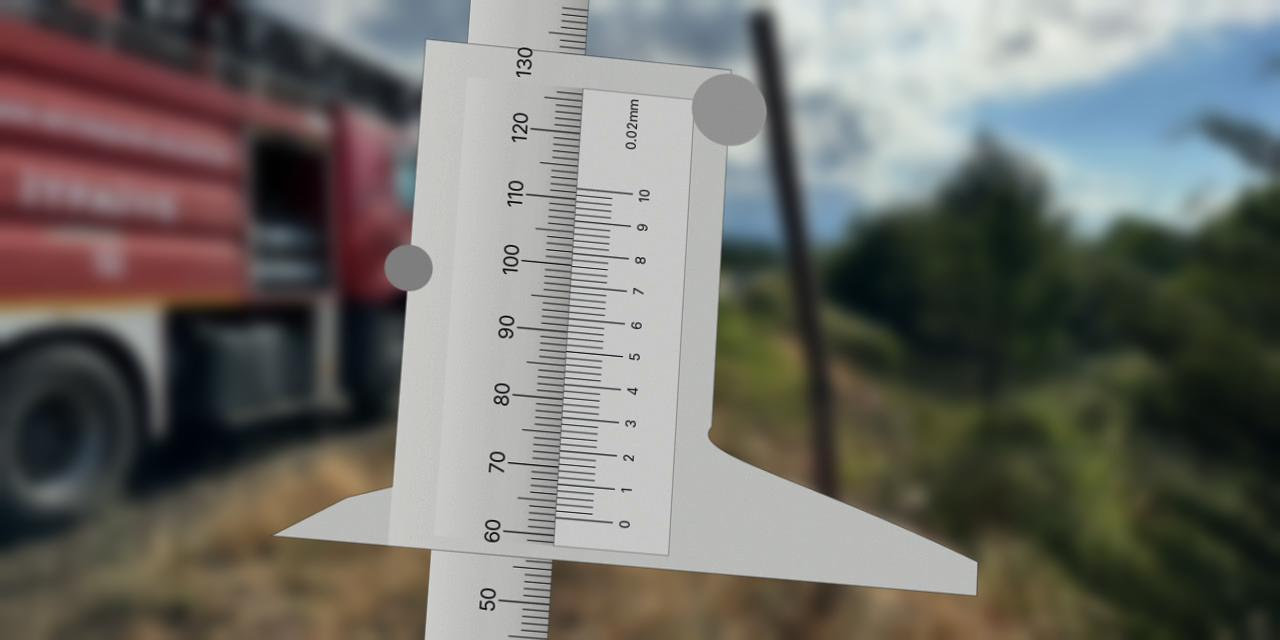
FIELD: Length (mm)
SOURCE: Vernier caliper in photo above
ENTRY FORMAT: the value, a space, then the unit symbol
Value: 62.6 mm
